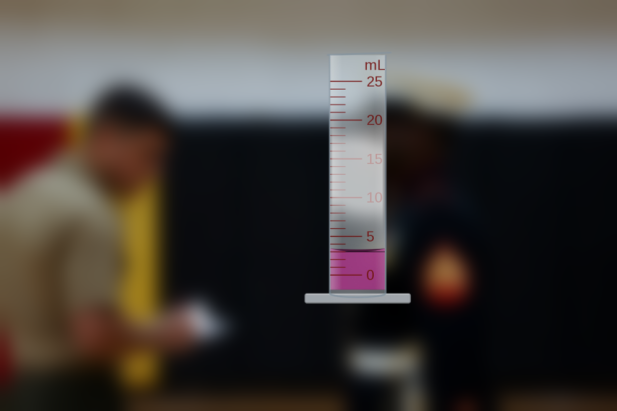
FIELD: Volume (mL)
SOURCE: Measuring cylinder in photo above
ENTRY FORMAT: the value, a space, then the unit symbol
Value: 3 mL
